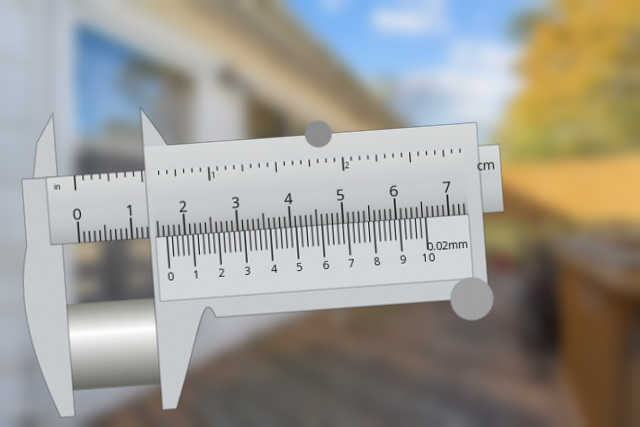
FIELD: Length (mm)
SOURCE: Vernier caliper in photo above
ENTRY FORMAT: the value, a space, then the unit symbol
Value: 16.6 mm
